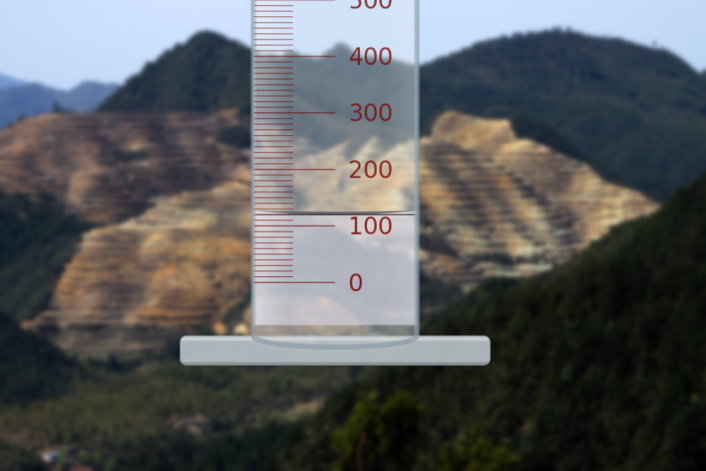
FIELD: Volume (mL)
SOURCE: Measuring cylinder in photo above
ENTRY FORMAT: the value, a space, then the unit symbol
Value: 120 mL
